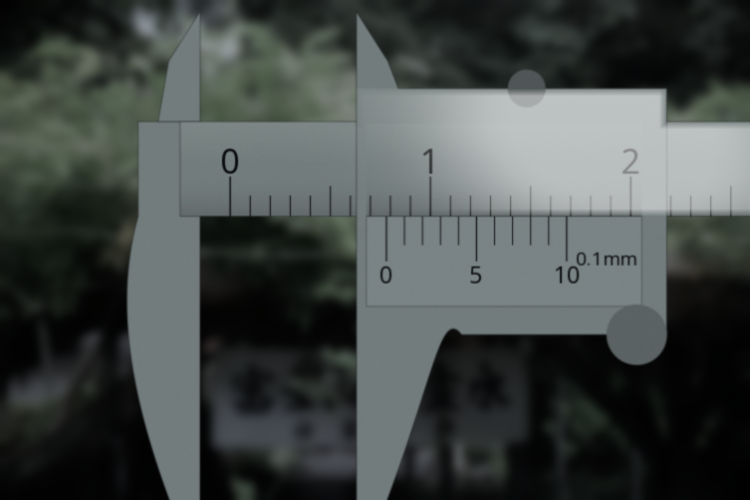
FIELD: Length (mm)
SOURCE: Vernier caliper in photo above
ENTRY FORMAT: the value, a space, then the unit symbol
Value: 7.8 mm
